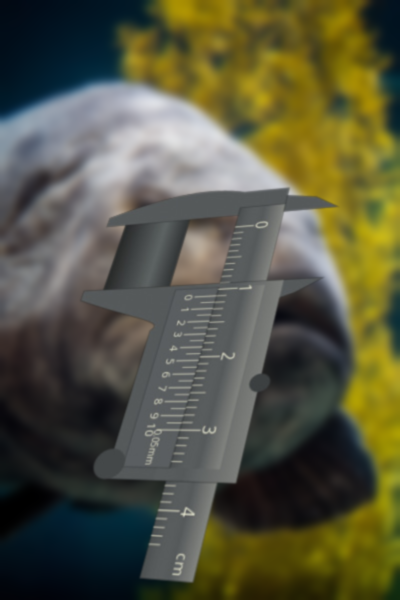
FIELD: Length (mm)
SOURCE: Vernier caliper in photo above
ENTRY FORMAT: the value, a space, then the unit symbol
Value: 11.0 mm
